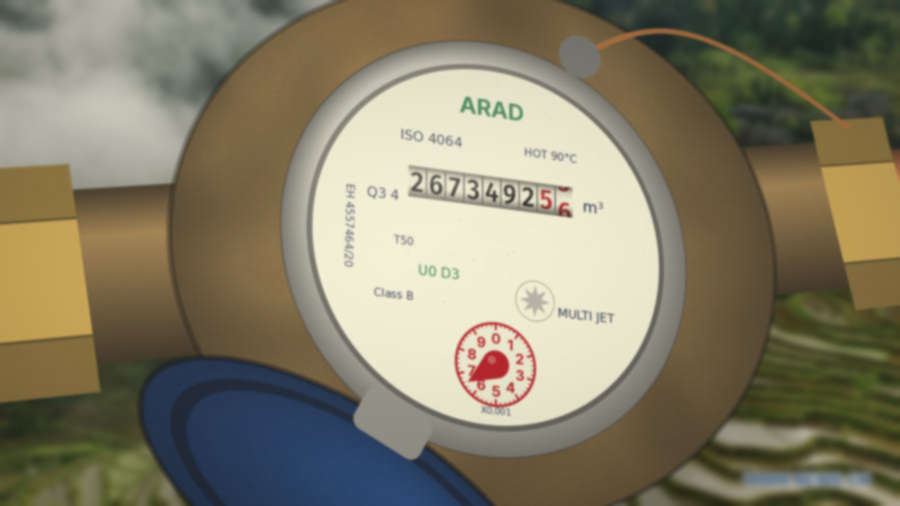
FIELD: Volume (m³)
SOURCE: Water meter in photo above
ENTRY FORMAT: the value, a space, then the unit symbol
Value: 2673492.556 m³
